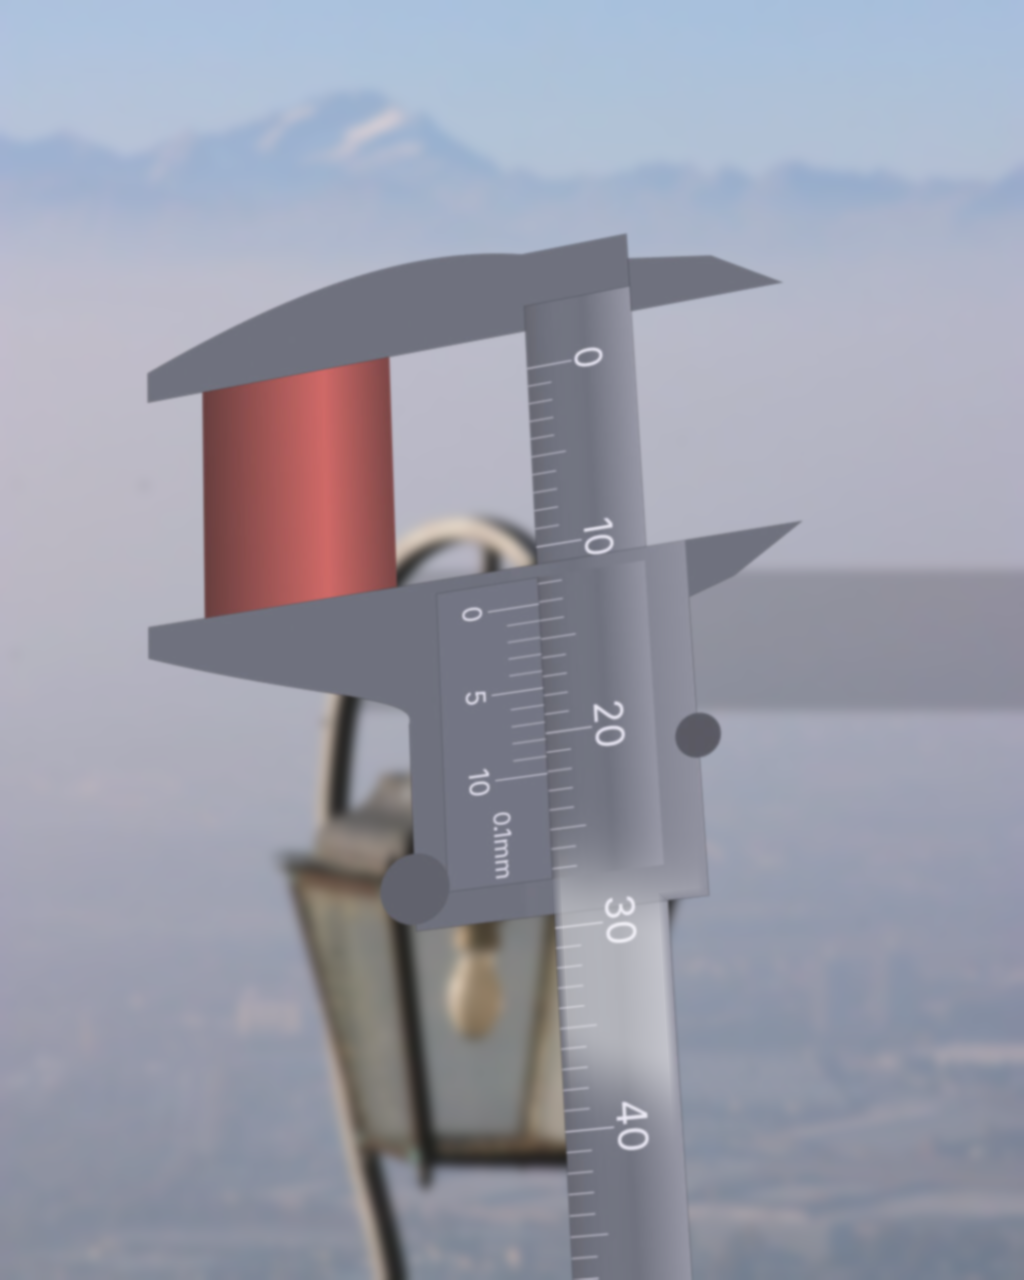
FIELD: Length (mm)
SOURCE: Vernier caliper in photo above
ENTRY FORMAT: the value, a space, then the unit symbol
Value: 13.1 mm
